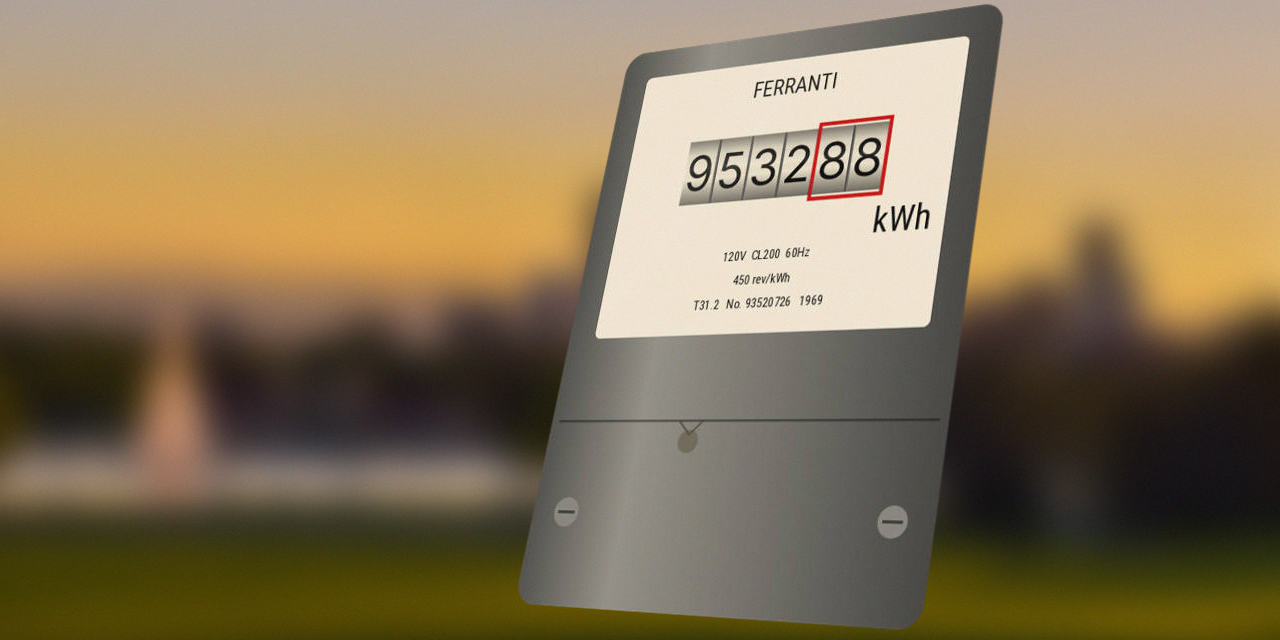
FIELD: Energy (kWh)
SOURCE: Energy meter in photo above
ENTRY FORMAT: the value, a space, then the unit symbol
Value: 9532.88 kWh
